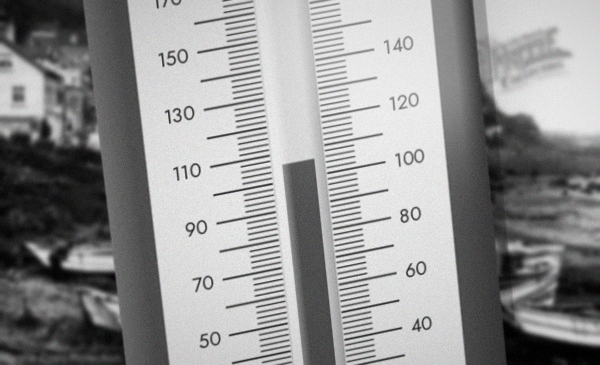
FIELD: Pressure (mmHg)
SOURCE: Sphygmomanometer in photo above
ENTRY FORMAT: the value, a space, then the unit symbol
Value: 106 mmHg
